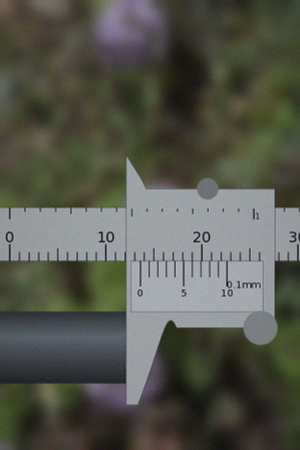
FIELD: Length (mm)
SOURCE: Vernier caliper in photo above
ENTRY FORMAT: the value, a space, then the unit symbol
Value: 13.6 mm
